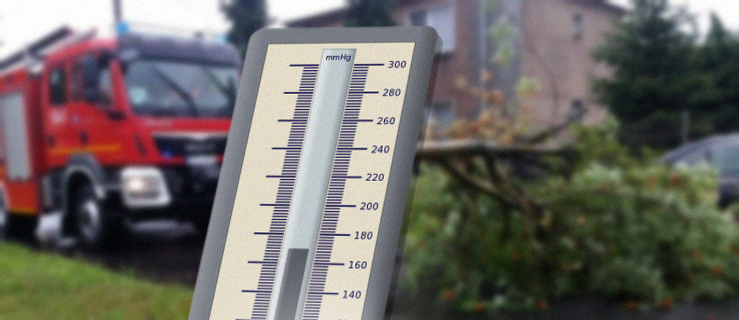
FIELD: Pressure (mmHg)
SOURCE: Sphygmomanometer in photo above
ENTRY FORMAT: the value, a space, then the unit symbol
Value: 170 mmHg
